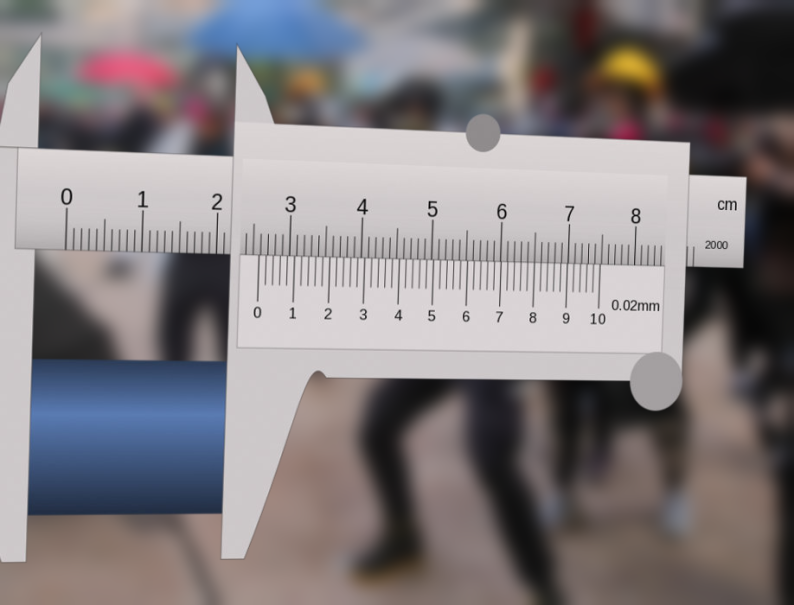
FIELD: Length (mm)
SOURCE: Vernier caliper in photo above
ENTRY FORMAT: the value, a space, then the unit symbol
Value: 25.8 mm
